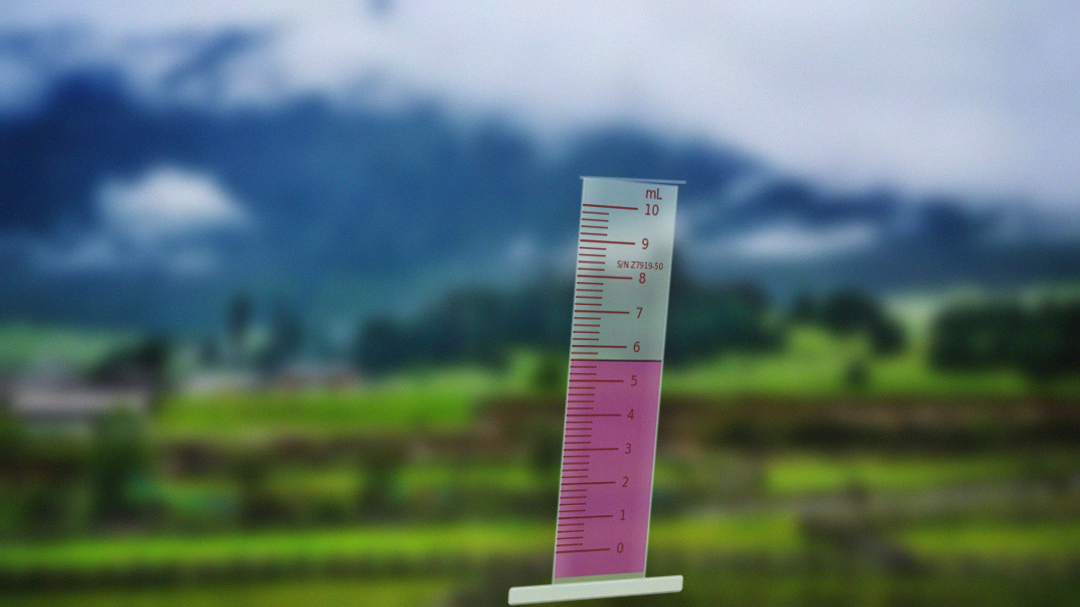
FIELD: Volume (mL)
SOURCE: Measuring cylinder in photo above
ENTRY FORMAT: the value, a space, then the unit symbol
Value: 5.6 mL
